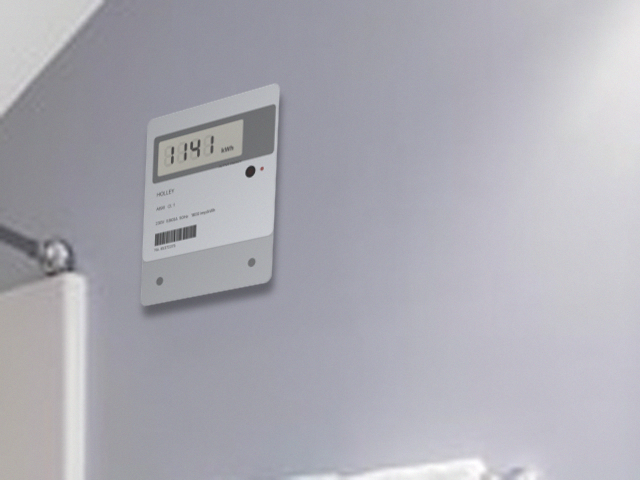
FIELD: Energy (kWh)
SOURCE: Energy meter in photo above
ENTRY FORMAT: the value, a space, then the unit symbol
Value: 1141 kWh
